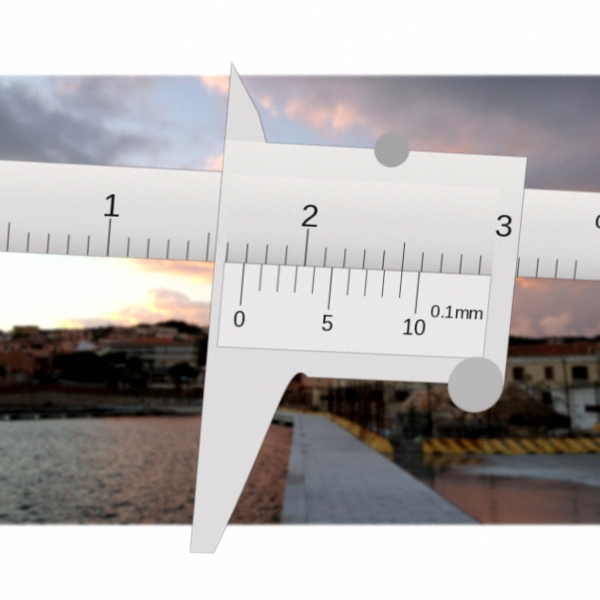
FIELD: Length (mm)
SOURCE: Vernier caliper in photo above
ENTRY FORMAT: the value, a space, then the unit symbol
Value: 16.9 mm
